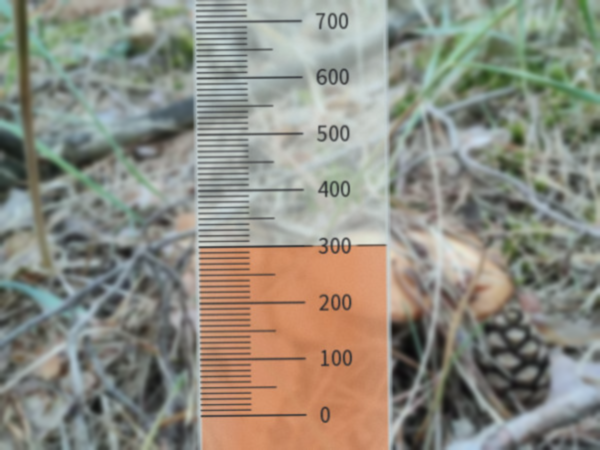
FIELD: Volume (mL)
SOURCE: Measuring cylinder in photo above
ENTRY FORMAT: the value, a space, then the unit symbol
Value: 300 mL
